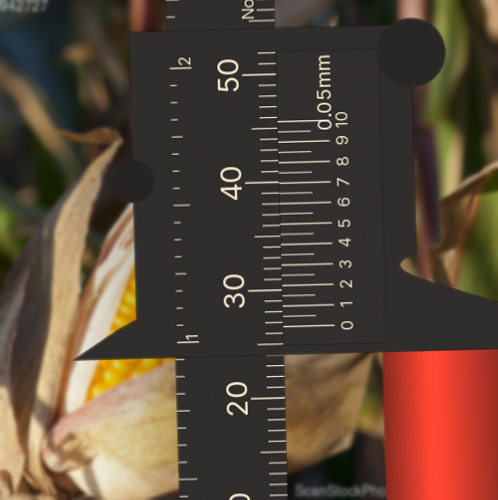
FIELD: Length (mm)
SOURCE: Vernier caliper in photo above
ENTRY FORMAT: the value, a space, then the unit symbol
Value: 26.6 mm
